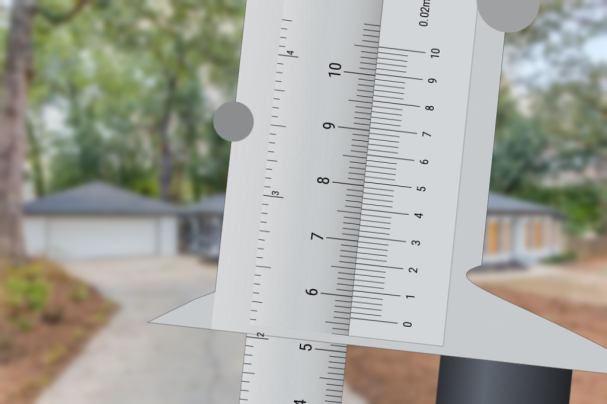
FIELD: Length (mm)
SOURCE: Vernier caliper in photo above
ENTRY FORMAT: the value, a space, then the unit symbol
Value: 56.2 mm
